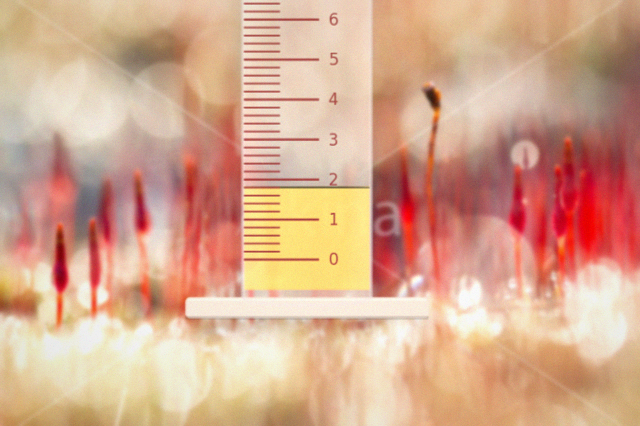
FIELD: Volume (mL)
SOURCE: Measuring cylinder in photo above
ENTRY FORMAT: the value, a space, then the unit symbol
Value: 1.8 mL
